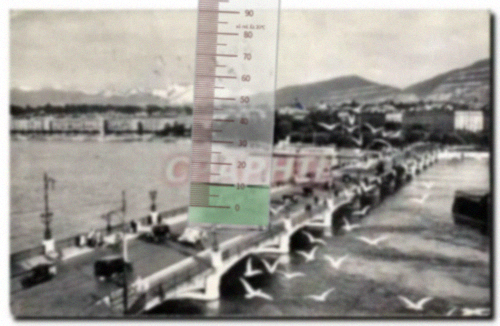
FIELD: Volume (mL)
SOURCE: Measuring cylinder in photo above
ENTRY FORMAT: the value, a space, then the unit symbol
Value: 10 mL
